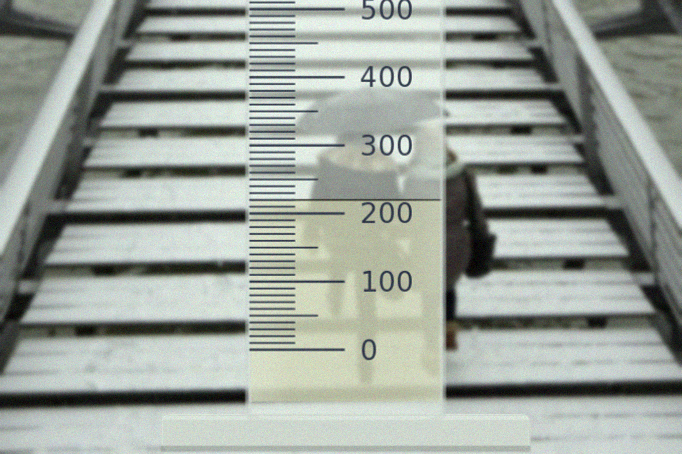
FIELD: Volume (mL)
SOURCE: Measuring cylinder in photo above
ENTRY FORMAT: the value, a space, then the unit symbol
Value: 220 mL
